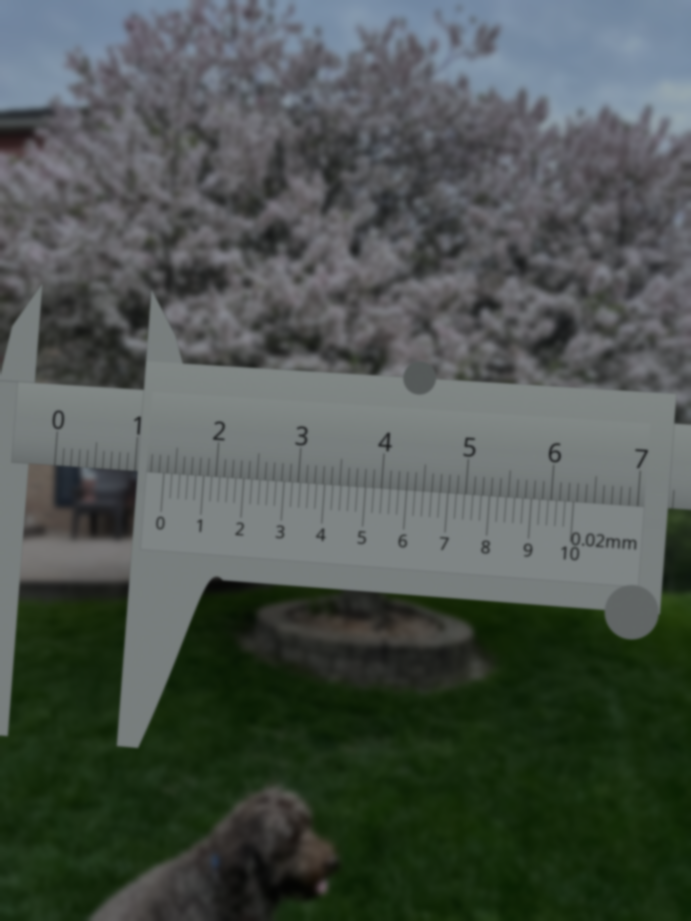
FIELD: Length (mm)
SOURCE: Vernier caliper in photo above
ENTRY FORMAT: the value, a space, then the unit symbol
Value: 13.6 mm
